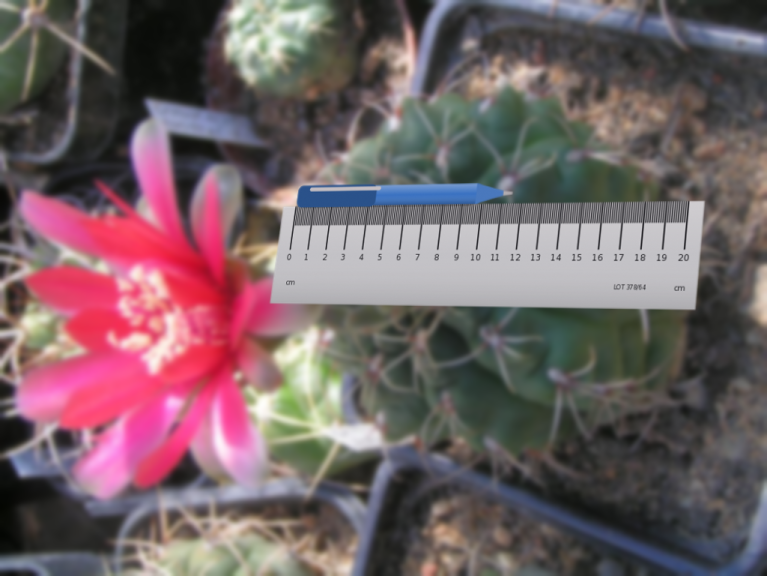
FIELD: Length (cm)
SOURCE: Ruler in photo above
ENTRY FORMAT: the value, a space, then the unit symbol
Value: 11.5 cm
